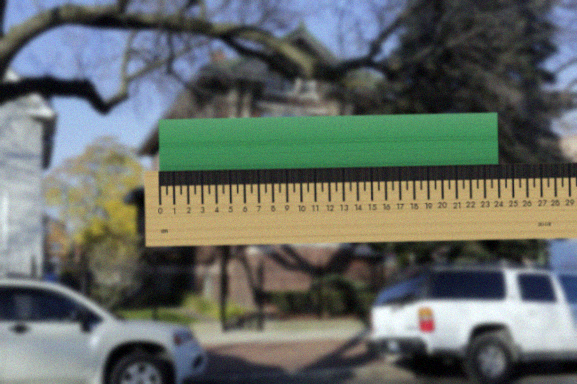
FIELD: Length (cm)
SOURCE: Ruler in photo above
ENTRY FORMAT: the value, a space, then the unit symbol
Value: 24 cm
